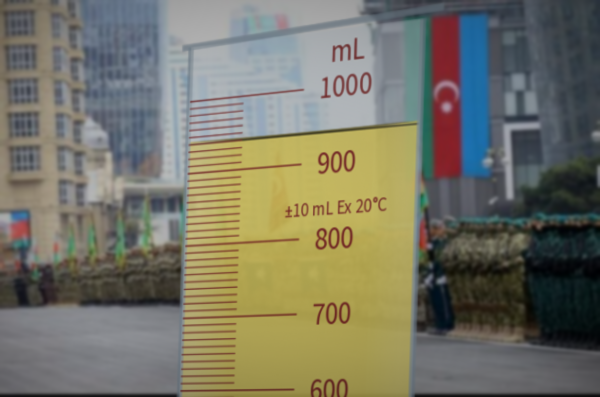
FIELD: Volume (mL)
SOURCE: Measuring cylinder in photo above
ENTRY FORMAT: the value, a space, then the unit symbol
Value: 940 mL
